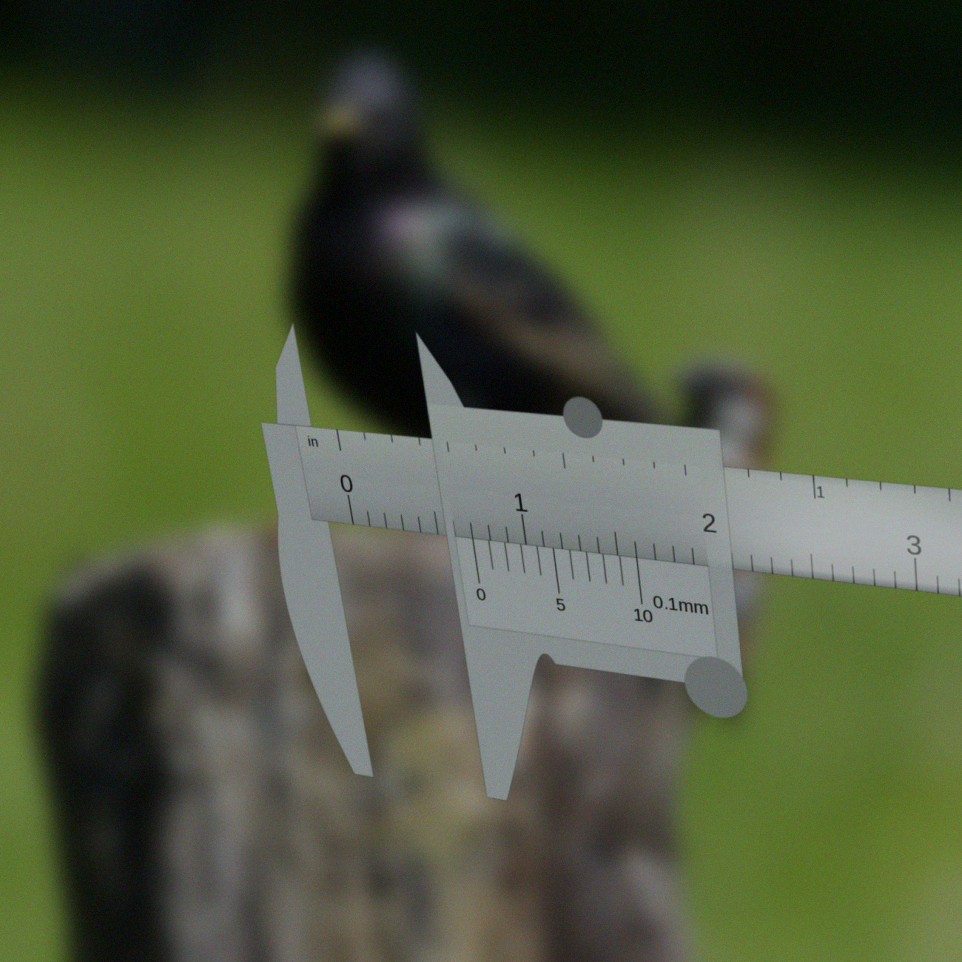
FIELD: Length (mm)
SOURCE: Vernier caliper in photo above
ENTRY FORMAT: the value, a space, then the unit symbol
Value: 7.0 mm
